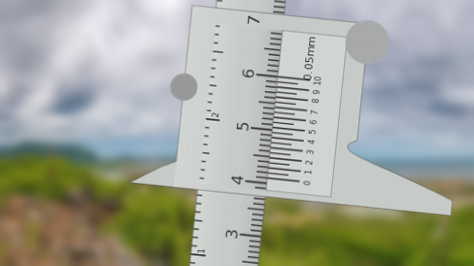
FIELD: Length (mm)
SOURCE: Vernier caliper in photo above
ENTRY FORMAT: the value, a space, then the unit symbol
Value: 41.0 mm
